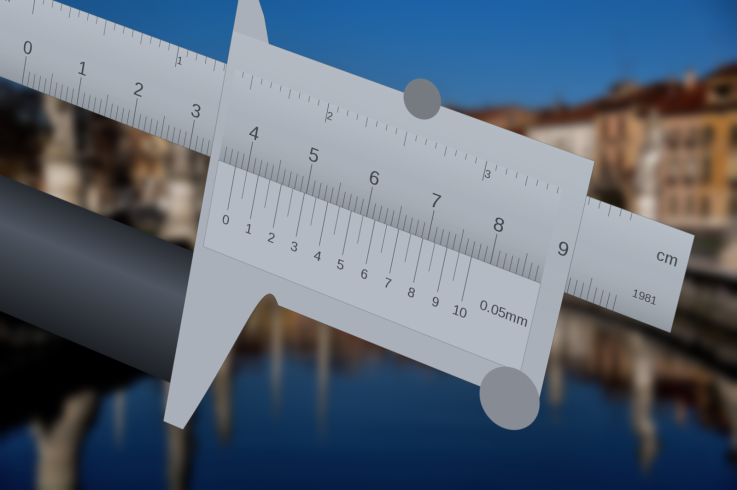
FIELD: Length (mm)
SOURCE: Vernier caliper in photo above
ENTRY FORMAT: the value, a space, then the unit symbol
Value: 38.0 mm
